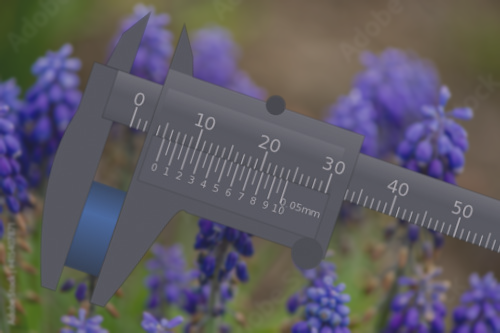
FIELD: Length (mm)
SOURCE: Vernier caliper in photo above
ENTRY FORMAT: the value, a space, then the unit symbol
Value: 5.2 mm
